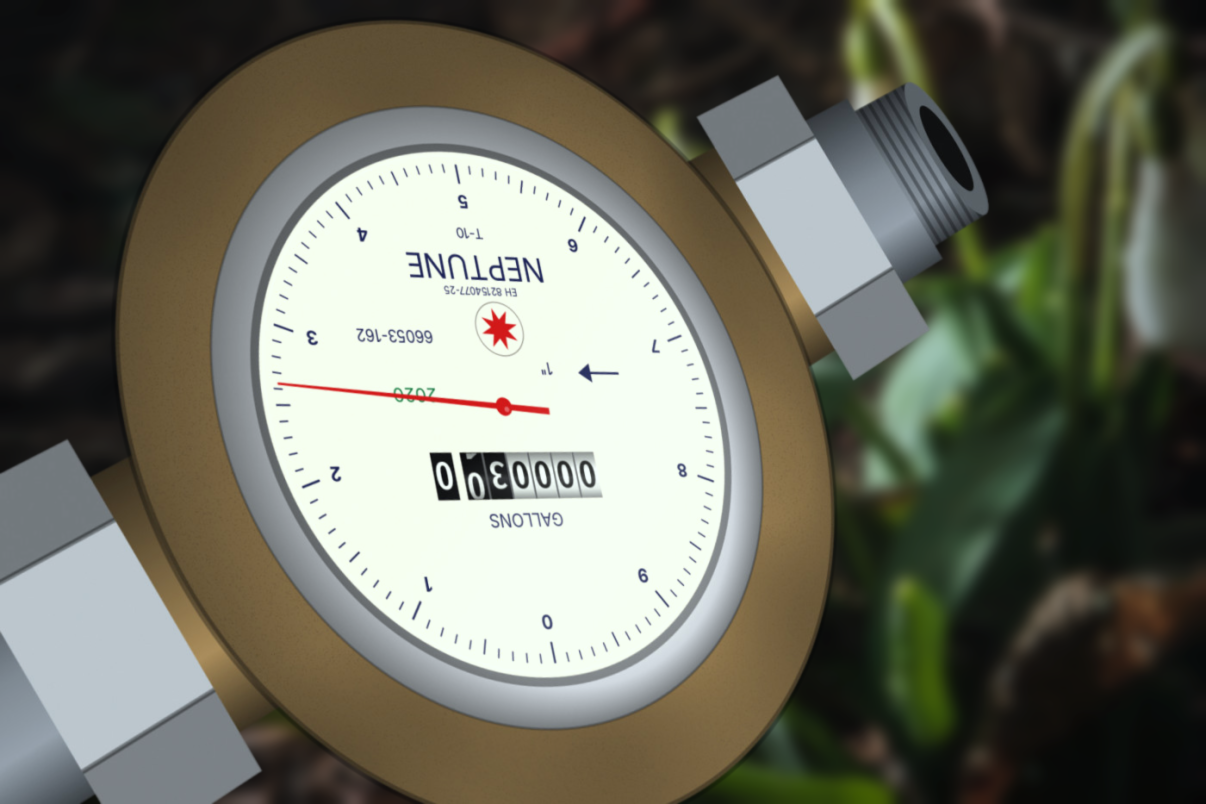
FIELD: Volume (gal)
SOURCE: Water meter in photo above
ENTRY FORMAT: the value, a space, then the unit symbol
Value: 302.6 gal
